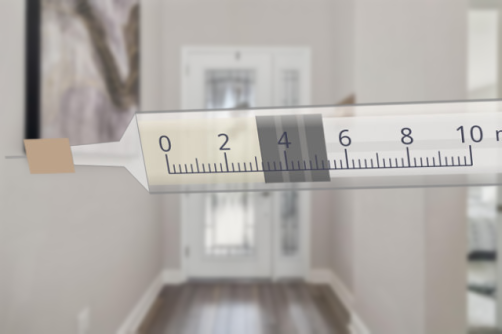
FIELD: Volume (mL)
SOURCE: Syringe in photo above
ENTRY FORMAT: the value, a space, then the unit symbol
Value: 3.2 mL
